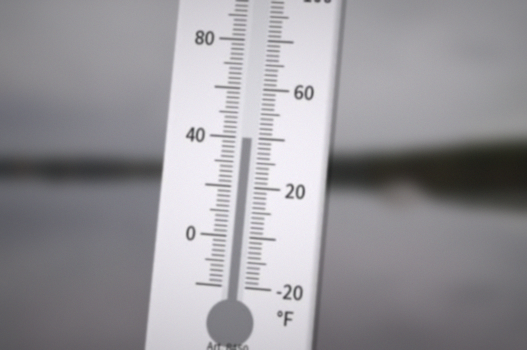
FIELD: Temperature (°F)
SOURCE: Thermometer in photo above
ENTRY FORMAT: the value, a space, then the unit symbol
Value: 40 °F
